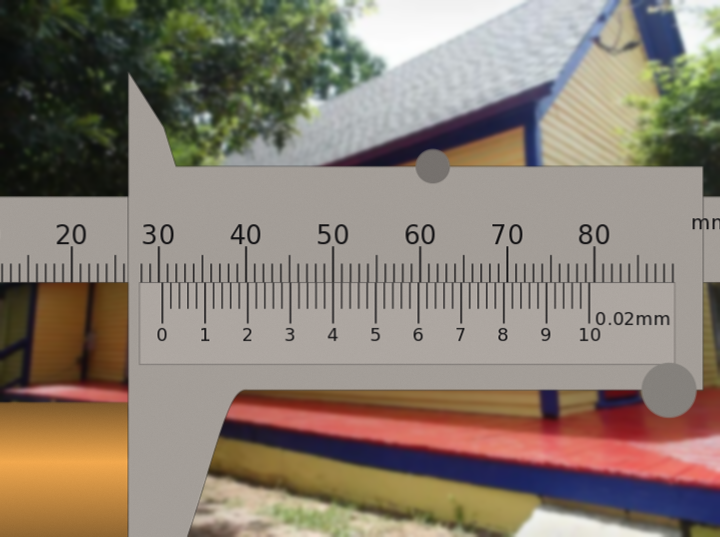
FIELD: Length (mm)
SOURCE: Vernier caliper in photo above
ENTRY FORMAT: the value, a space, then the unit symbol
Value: 30.4 mm
